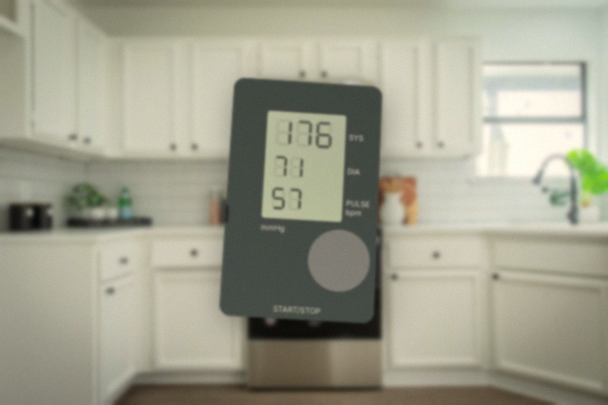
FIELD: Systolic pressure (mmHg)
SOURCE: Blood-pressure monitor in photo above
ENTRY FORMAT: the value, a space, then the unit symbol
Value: 176 mmHg
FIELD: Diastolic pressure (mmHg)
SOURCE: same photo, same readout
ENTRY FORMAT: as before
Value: 71 mmHg
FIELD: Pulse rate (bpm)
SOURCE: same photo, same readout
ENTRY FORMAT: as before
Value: 57 bpm
